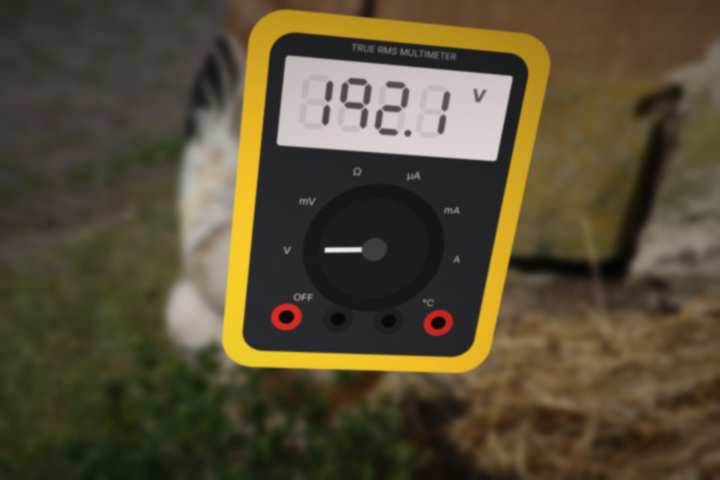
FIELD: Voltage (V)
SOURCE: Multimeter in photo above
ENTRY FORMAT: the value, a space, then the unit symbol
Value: 192.1 V
